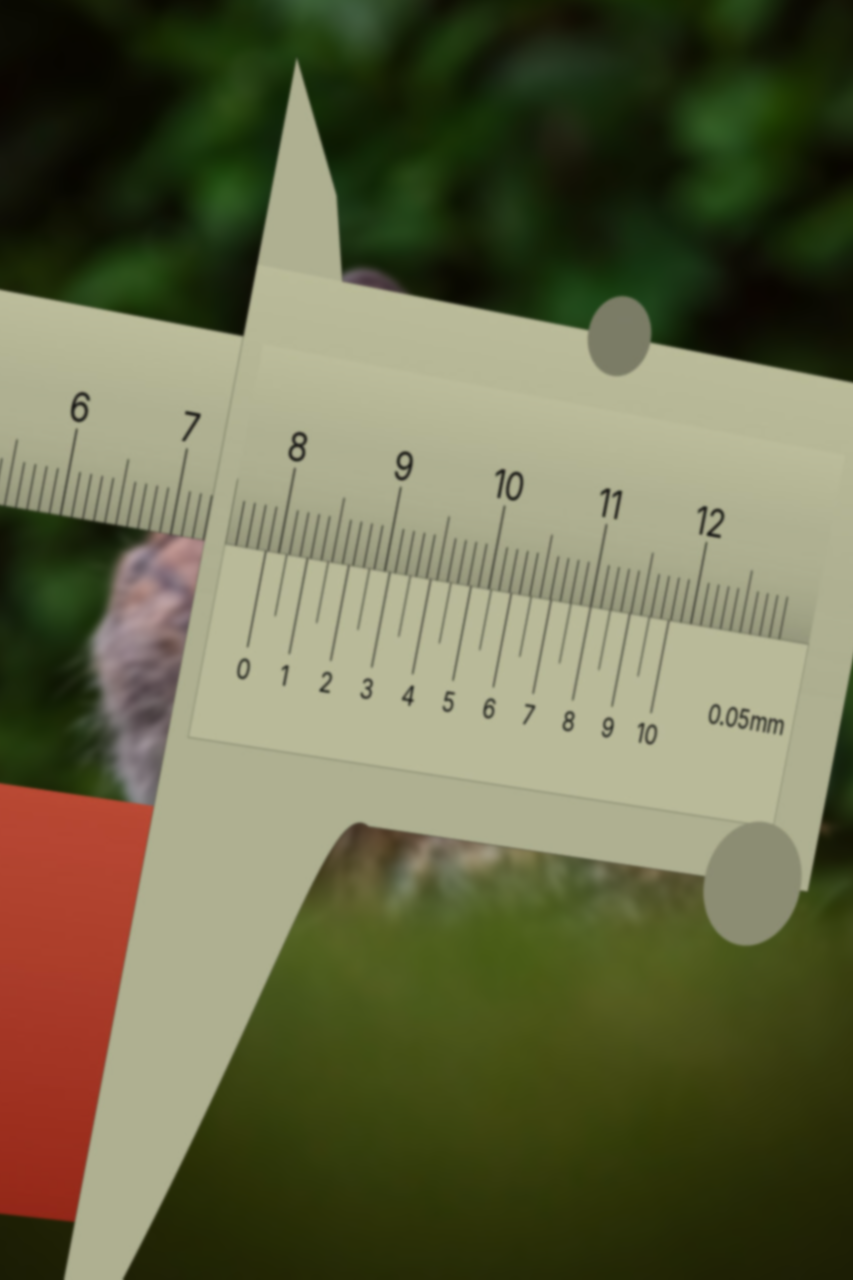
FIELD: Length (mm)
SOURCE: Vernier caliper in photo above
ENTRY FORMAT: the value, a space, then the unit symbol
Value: 78.8 mm
